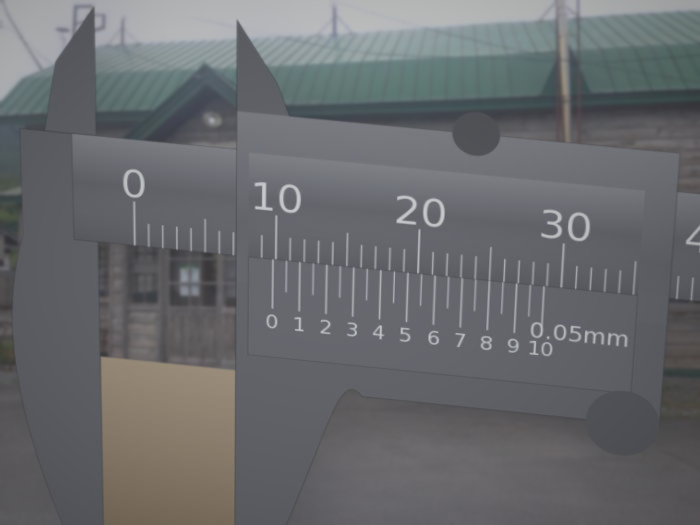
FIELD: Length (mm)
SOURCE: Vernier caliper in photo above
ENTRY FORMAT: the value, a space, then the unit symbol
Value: 9.8 mm
